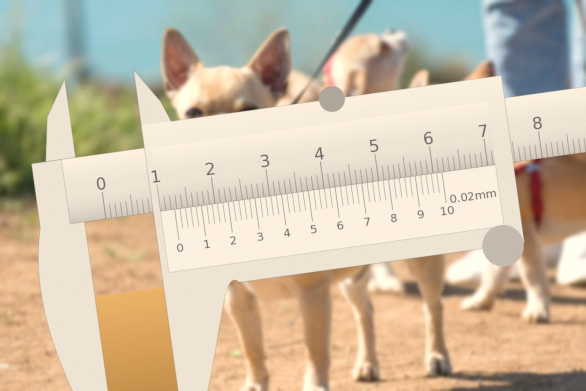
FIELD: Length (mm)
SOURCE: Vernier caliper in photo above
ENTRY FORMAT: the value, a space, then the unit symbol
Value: 12.6 mm
